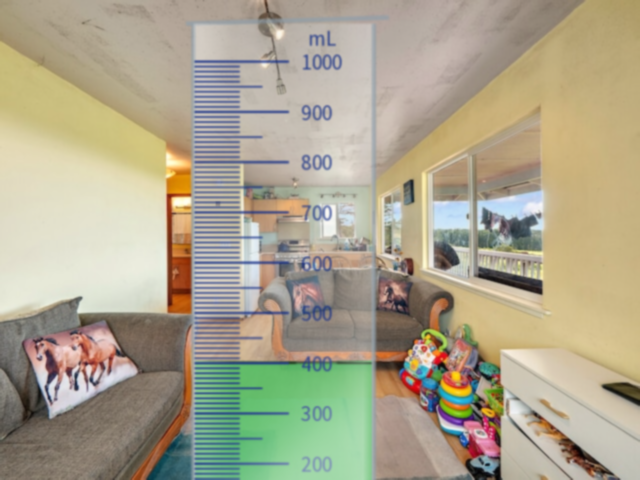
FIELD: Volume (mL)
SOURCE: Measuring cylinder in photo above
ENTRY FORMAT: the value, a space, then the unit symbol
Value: 400 mL
